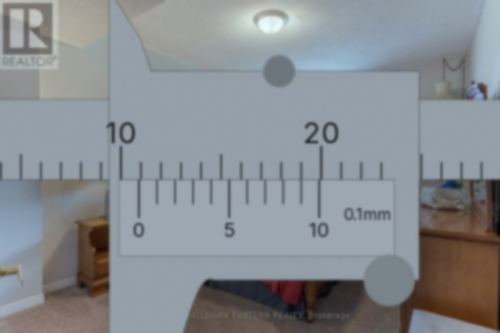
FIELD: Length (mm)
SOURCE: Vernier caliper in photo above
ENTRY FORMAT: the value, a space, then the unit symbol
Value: 10.9 mm
